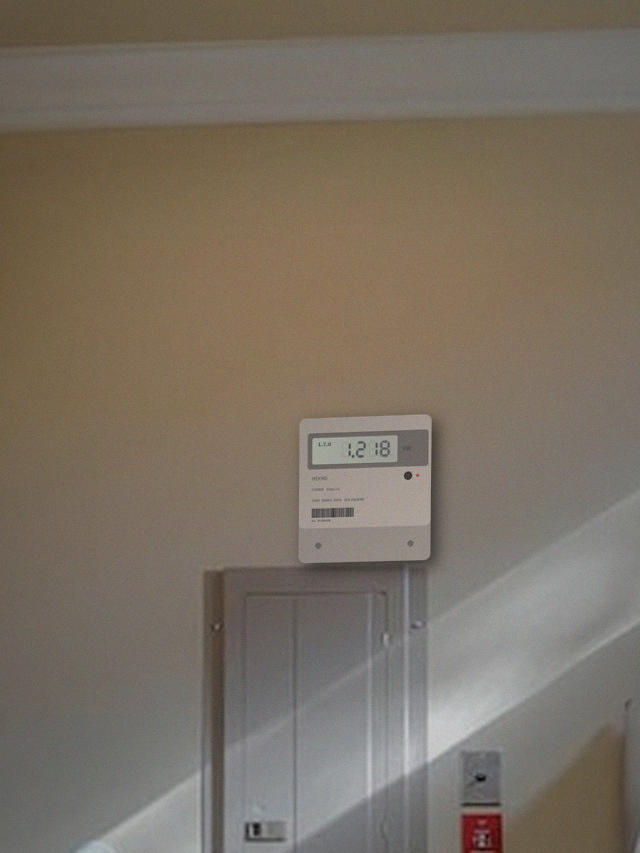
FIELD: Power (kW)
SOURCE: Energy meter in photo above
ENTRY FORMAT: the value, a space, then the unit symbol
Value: 1.218 kW
